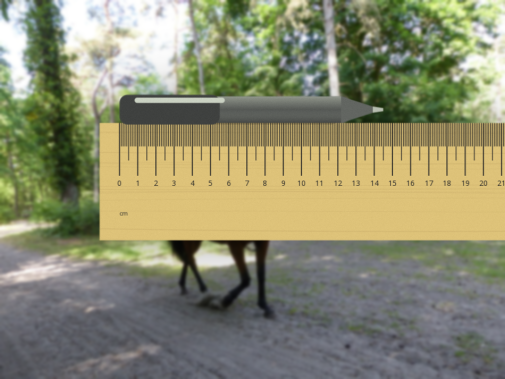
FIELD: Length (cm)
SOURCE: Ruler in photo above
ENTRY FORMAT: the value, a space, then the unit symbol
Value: 14.5 cm
